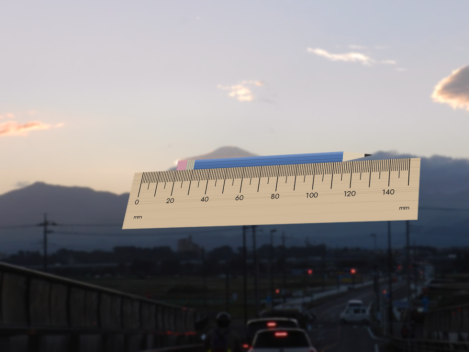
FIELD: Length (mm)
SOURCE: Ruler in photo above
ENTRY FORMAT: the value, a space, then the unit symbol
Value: 110 mm
